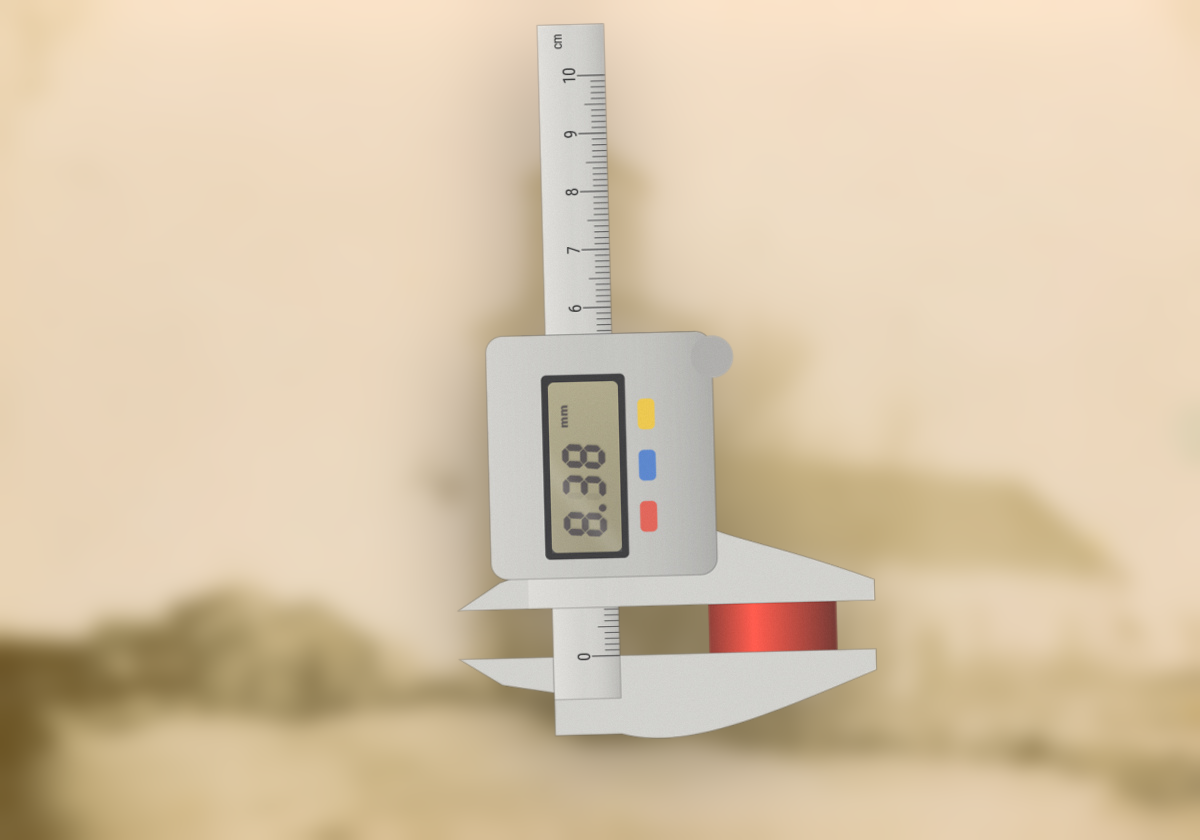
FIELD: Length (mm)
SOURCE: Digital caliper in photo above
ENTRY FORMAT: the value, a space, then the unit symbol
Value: 8.38 mm
